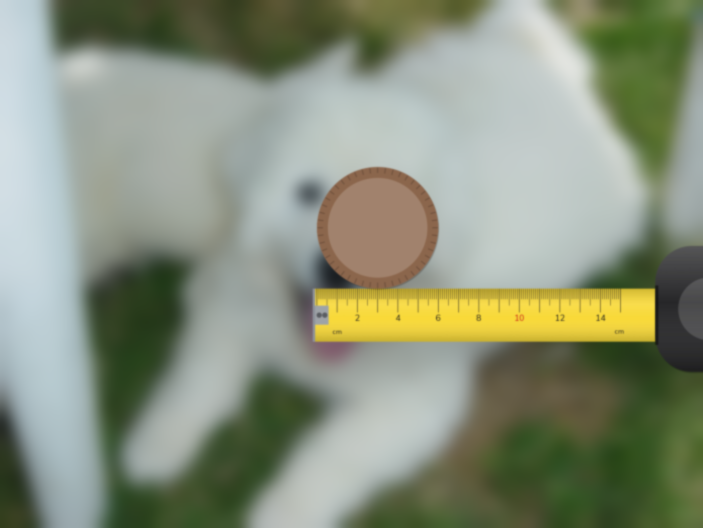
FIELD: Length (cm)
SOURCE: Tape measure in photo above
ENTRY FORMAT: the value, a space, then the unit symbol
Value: 6 cm
